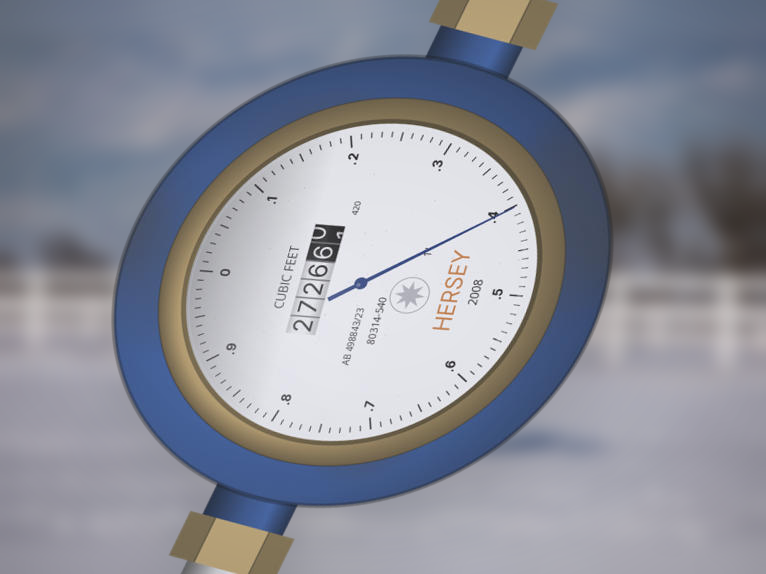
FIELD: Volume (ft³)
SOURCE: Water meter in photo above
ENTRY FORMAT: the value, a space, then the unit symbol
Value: 272660.40 ft³
